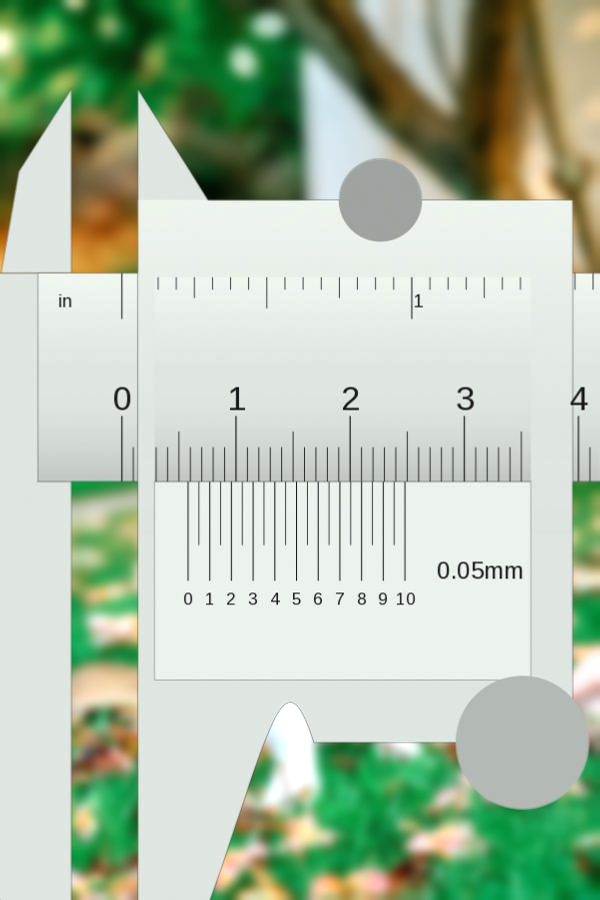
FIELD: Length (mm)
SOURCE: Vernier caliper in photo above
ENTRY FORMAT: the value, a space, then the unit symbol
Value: 5.8 mm
